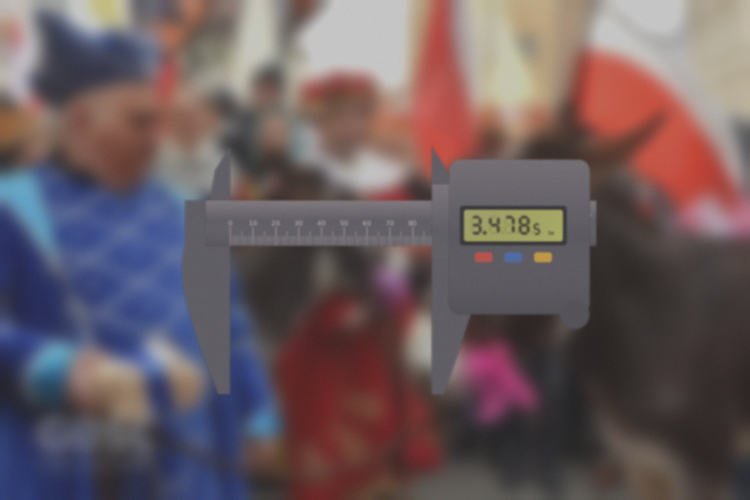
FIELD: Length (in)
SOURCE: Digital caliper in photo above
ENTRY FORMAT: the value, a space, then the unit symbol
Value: 3.4785 in
